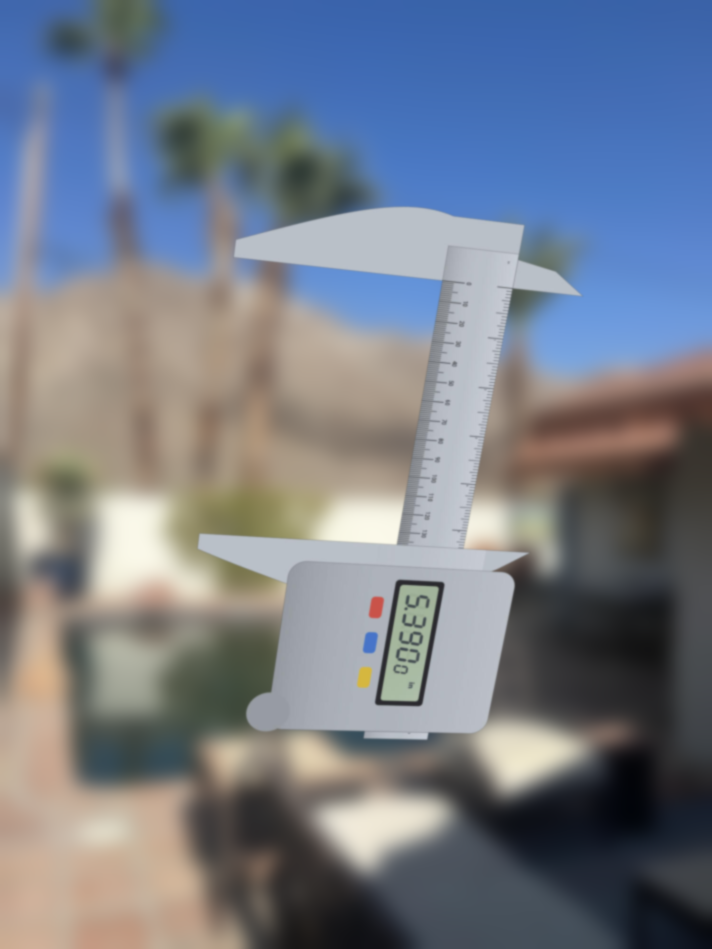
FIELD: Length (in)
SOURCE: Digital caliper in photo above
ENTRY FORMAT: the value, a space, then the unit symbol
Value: 5.3900 in
